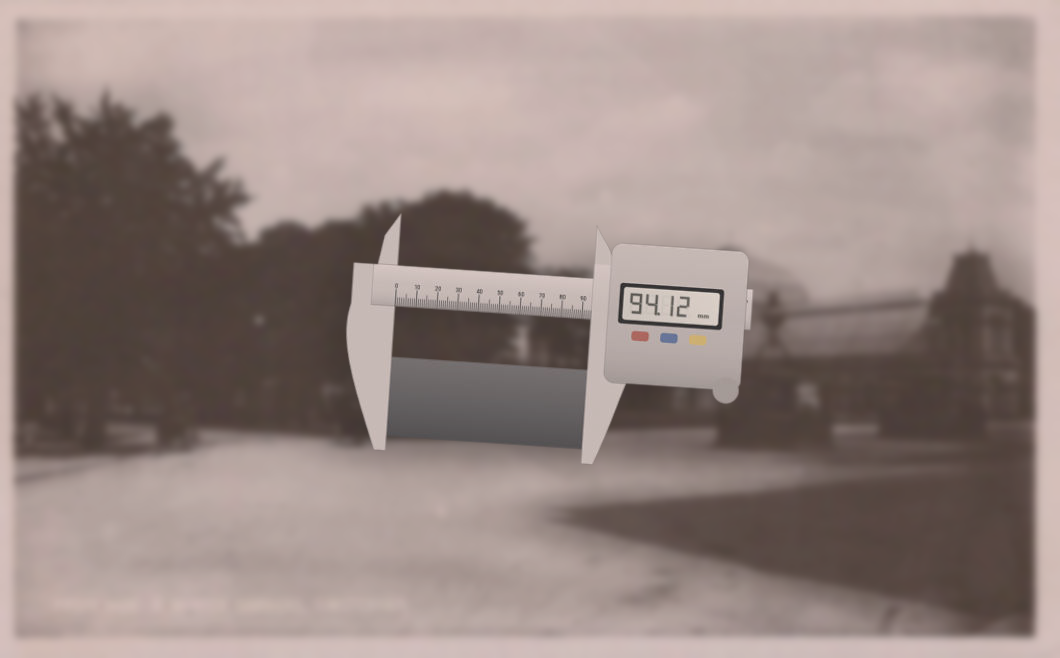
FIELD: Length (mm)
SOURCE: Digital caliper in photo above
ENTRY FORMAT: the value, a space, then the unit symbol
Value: 94.12 mm
